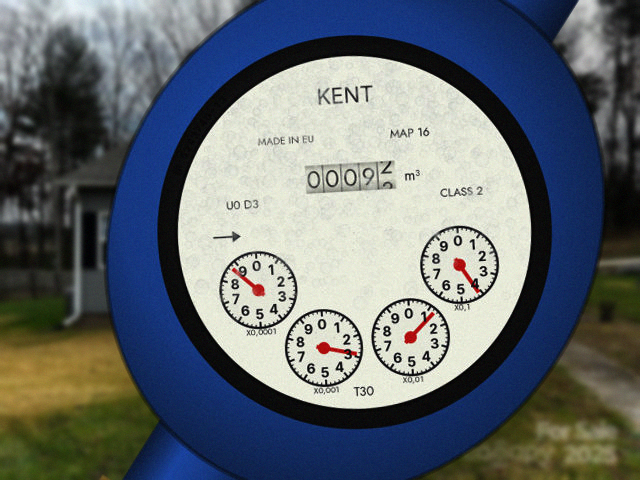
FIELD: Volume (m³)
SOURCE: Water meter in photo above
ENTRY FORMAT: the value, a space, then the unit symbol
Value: 92.4128 m³
